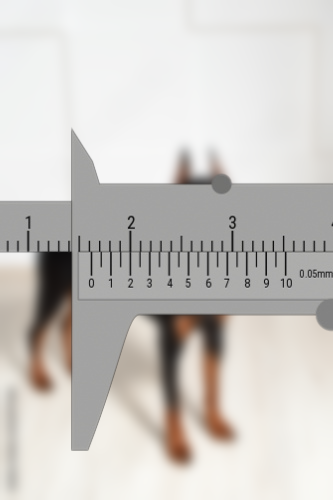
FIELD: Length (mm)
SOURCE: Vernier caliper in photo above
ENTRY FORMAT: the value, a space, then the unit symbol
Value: 16.2 mm
